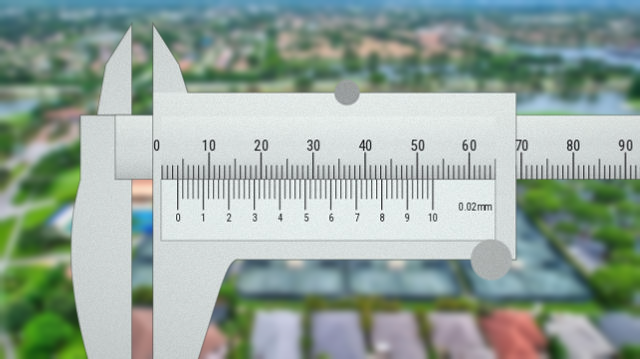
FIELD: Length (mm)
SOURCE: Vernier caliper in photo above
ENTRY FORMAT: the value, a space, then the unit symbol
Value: 4.0 mm
